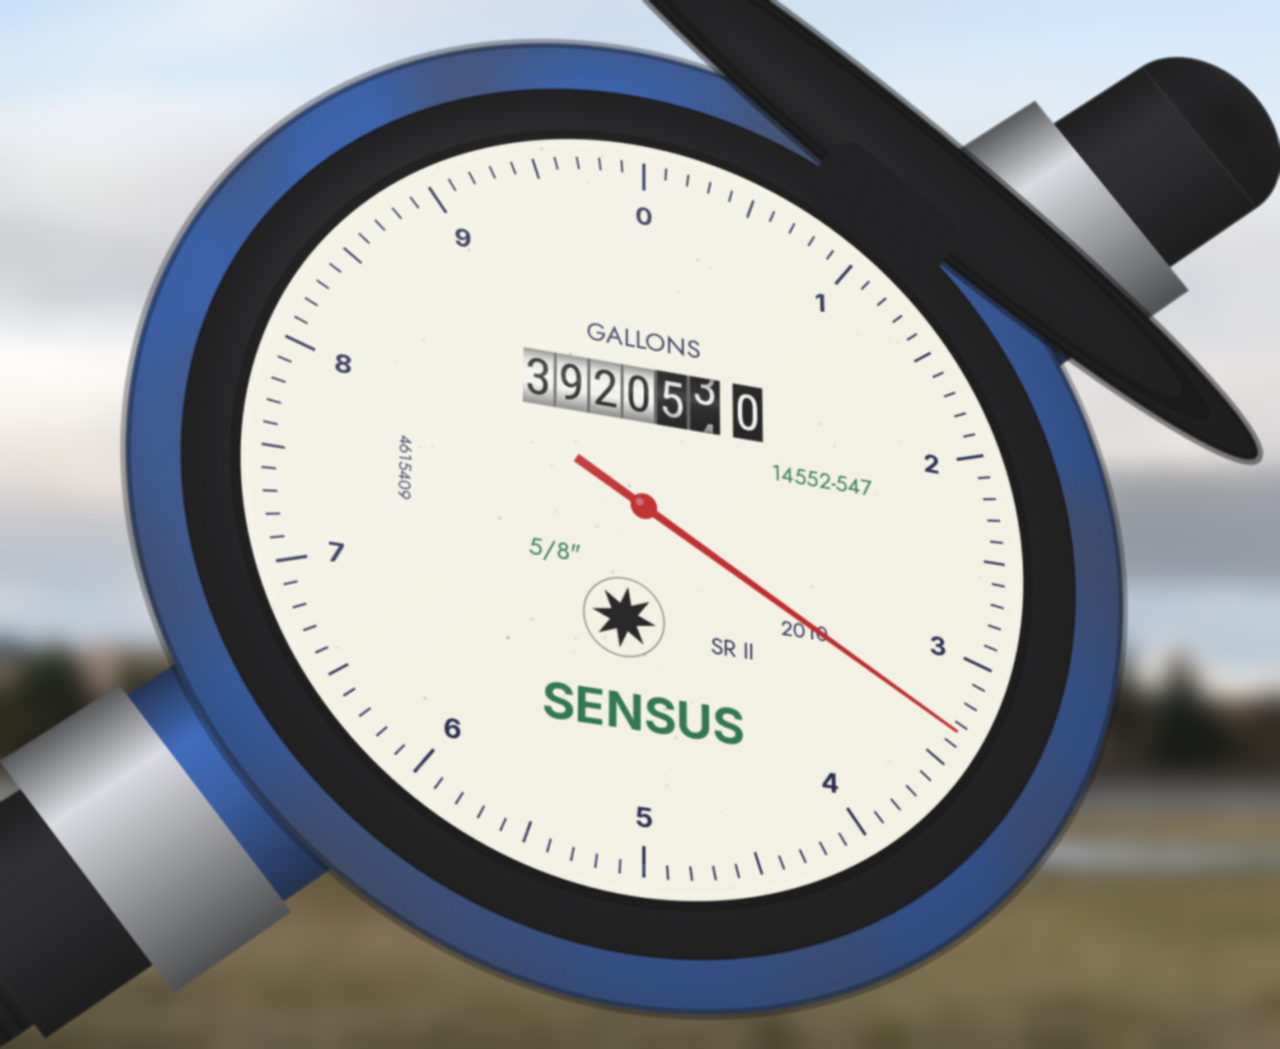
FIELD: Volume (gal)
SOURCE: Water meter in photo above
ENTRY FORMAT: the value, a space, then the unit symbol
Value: 3920533.3 gal
